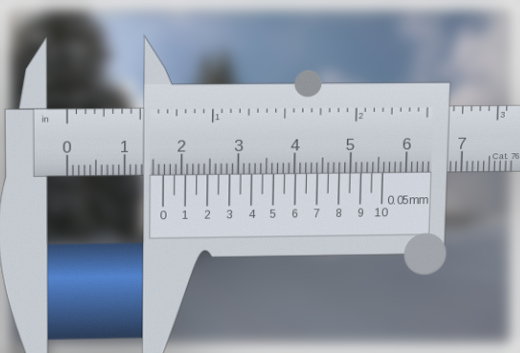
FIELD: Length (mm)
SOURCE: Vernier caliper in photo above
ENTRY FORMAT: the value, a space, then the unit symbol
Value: 16.8 mm
